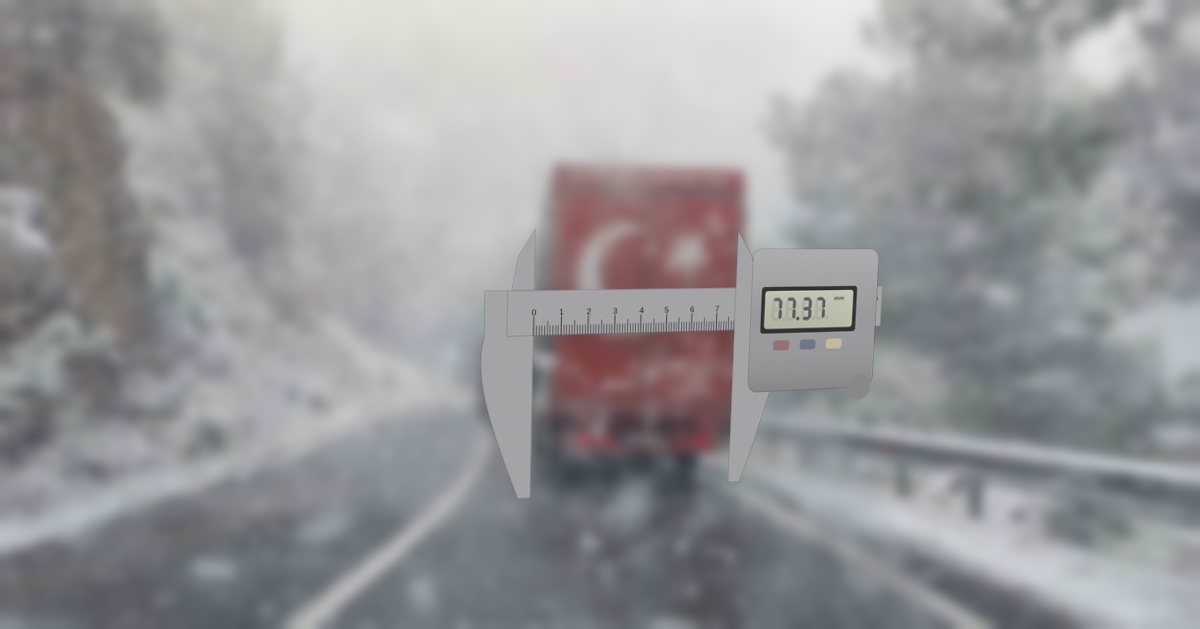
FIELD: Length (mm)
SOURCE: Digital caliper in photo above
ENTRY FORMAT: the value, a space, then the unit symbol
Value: 77.37 mm
